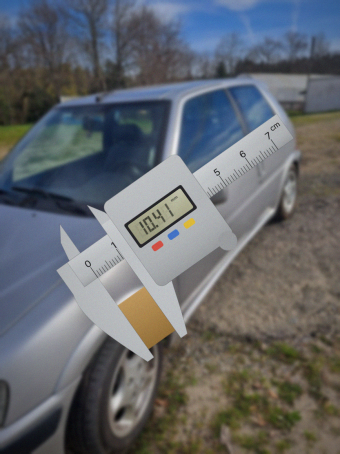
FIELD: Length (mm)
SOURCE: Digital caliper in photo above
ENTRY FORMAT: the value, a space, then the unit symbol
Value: 10.41 mm
